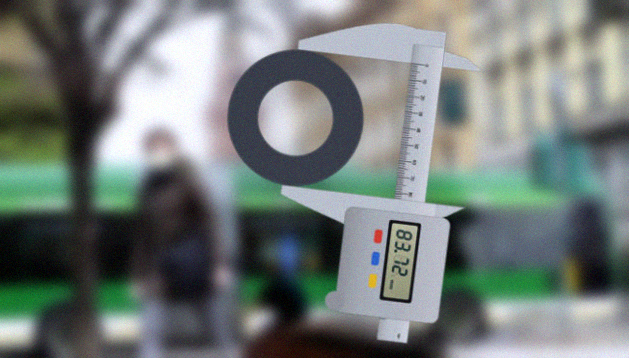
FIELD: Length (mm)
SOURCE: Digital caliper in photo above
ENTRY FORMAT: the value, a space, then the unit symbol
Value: 83.72 mm
